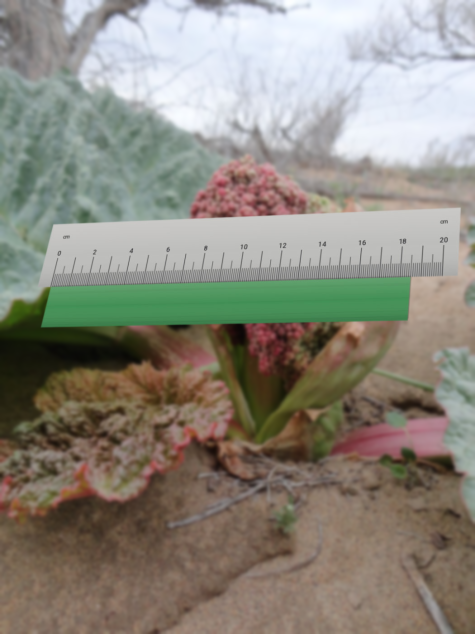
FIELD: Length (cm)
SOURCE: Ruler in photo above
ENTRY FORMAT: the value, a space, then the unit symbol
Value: 18.5 cm
